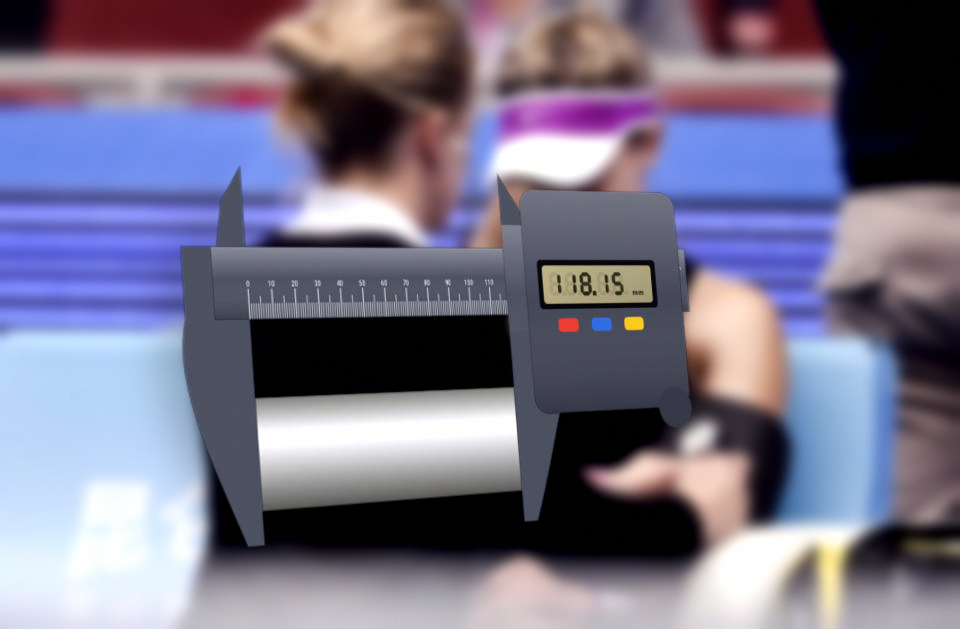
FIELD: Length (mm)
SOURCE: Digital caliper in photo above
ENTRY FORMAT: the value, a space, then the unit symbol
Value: 118.15 mm
